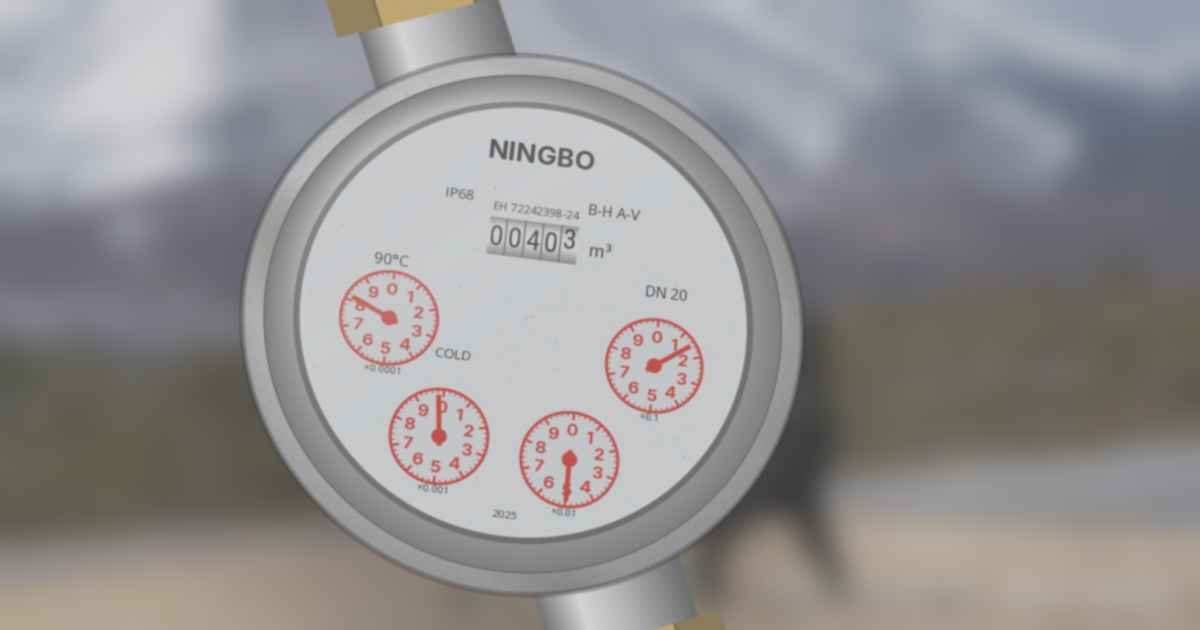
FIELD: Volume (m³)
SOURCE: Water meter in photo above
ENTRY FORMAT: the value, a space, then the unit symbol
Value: 403.1498 m³
